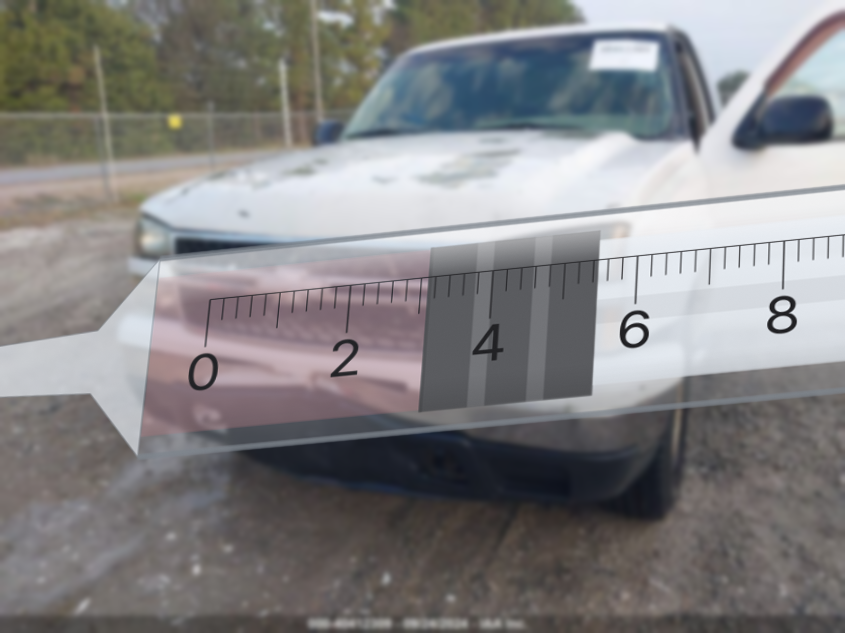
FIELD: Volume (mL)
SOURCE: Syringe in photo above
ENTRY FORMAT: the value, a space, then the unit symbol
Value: 3.1 mL
